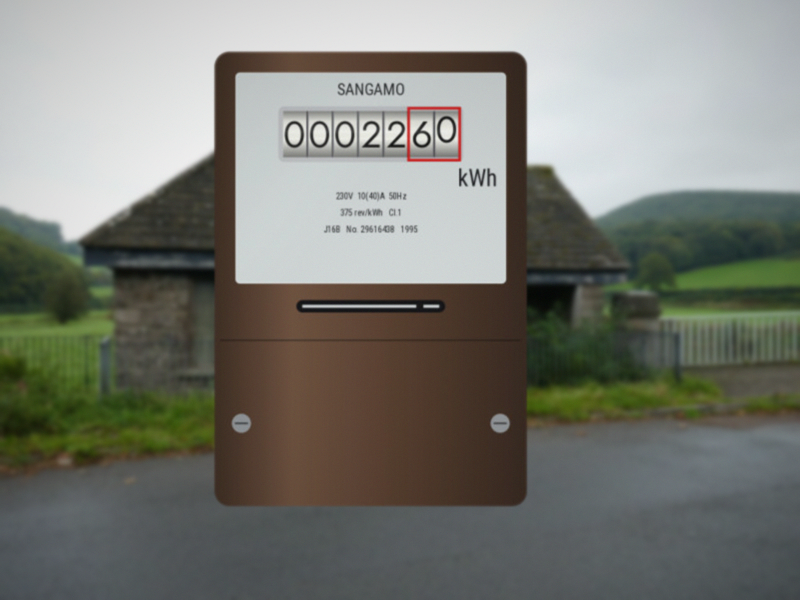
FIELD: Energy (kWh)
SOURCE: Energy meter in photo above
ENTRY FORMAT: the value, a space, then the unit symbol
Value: 22.60 kWh
